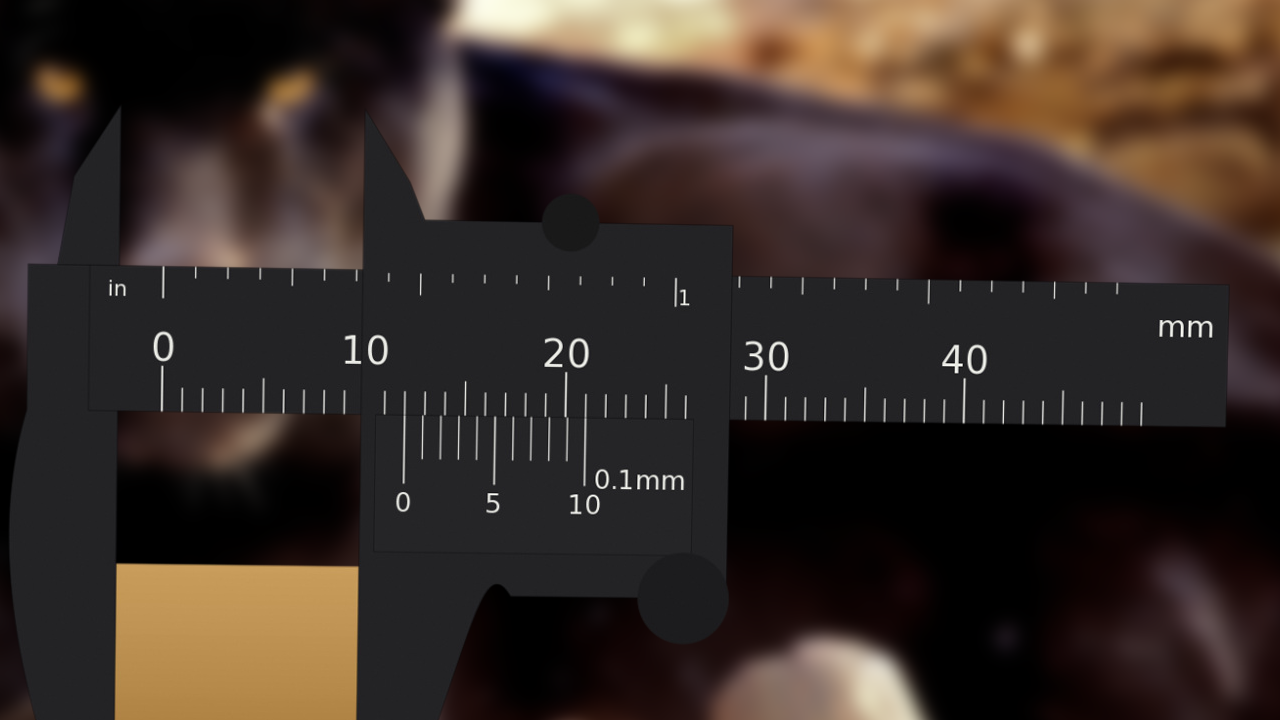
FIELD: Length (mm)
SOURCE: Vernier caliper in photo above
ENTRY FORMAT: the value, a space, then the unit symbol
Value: 12.0 mm
